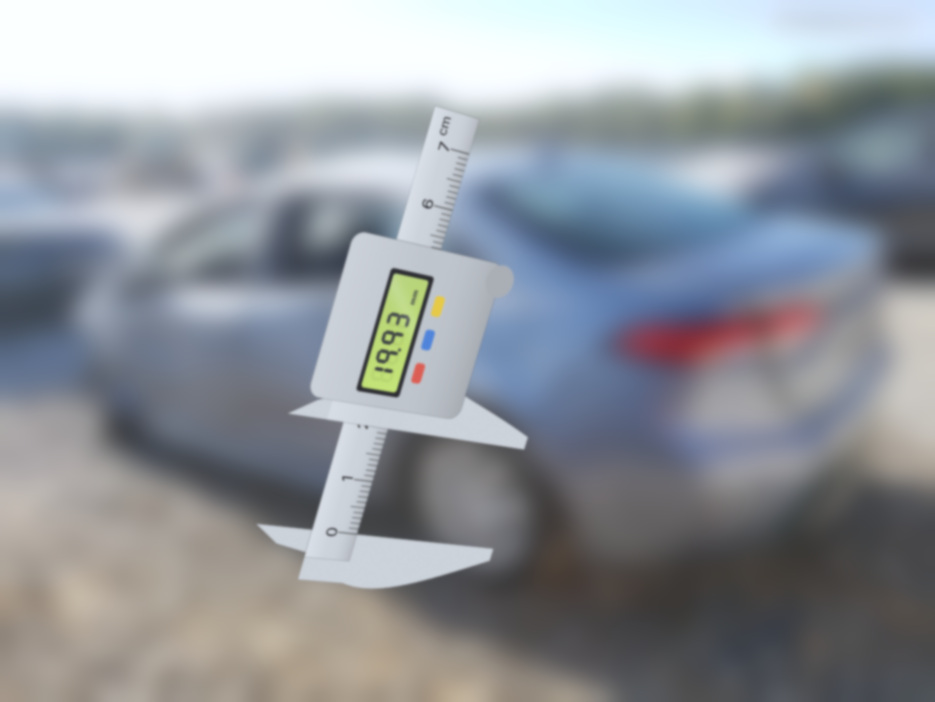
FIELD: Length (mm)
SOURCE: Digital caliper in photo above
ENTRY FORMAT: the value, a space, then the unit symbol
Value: 19.93 mm
